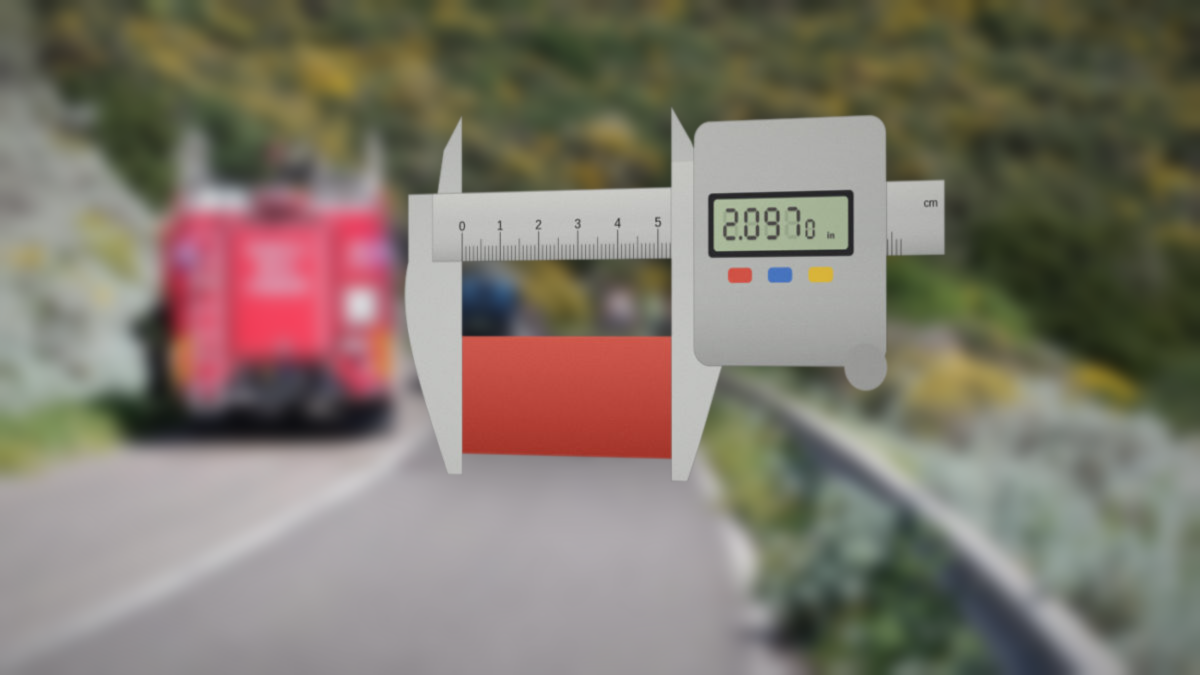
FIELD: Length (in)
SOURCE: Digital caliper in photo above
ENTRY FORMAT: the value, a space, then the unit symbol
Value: 2.0970 in
